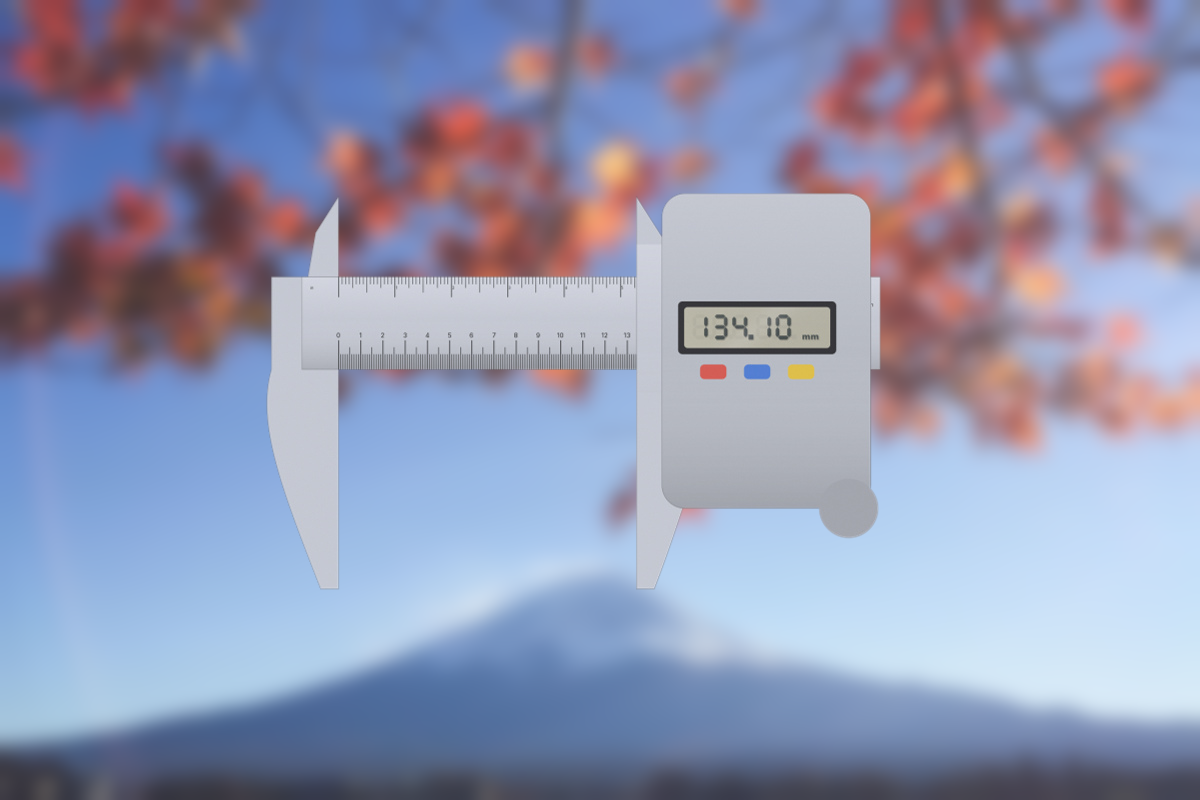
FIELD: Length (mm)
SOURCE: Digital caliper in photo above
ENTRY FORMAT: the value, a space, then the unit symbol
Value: 134.10 mm
